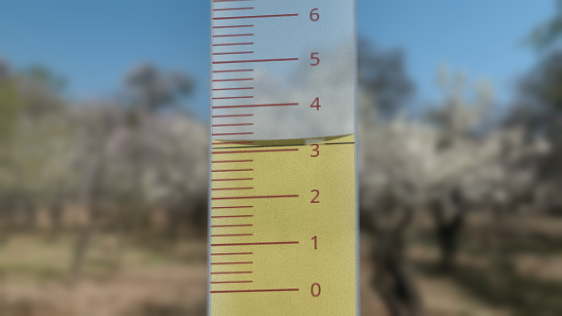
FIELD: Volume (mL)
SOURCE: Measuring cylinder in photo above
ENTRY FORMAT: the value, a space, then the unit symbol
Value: 3.1 mL
